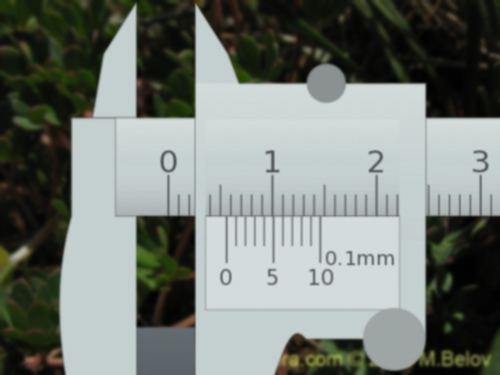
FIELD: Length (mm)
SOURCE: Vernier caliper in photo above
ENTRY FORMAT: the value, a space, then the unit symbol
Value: 5.6 mm
